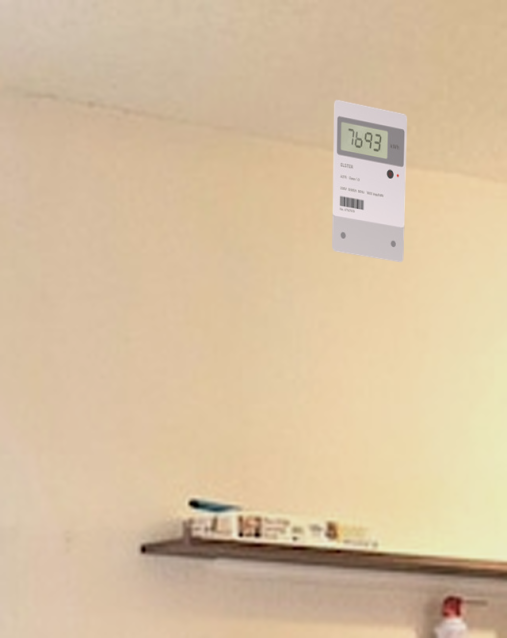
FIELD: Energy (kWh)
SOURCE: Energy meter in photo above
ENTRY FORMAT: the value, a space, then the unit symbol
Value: 7693 kWh
